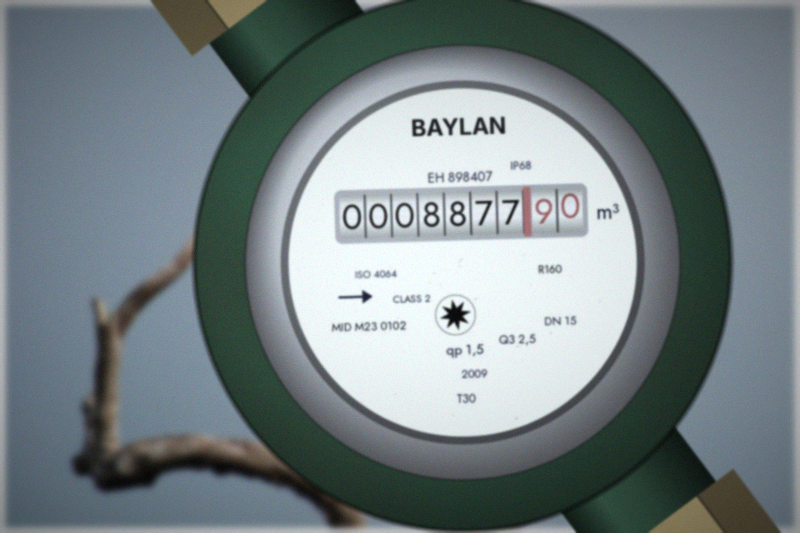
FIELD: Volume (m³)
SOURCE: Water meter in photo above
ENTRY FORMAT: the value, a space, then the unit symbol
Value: 8877.90 m³
